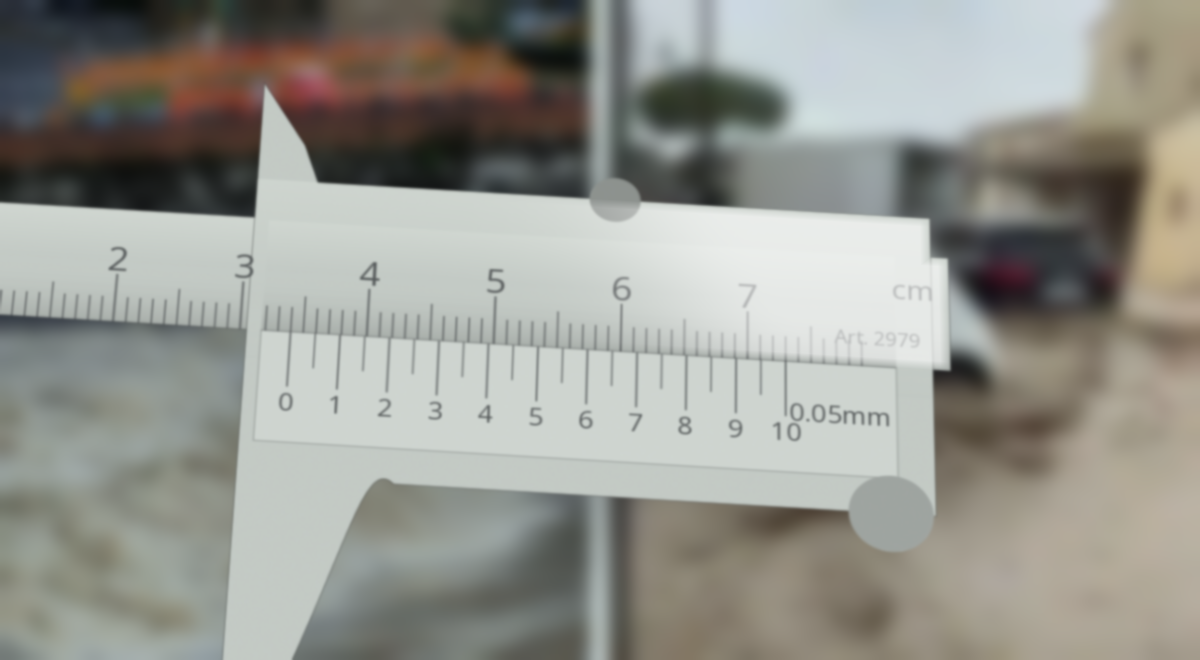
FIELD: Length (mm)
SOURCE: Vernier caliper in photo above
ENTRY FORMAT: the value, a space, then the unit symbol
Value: 34.0 mm
